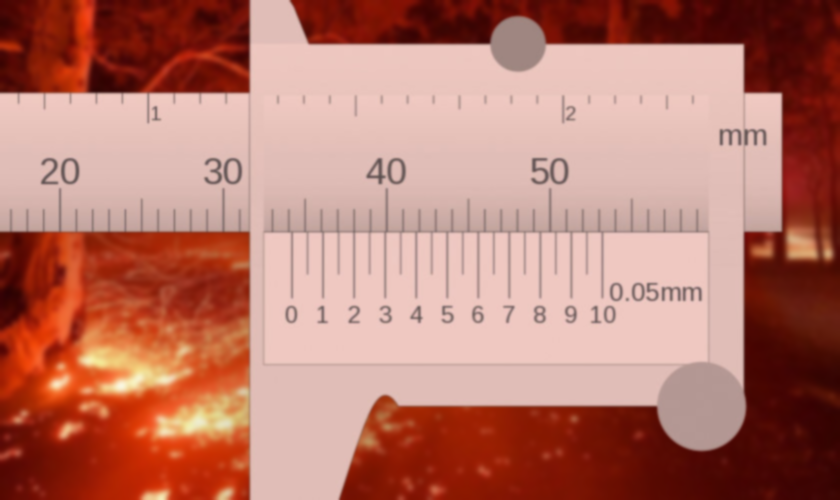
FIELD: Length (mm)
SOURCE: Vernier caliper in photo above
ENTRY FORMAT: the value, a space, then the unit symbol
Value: 34.2 mm
